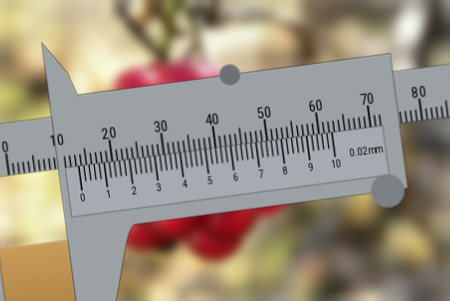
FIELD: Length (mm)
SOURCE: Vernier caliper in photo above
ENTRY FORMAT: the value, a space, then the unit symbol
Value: 13.5 mm
